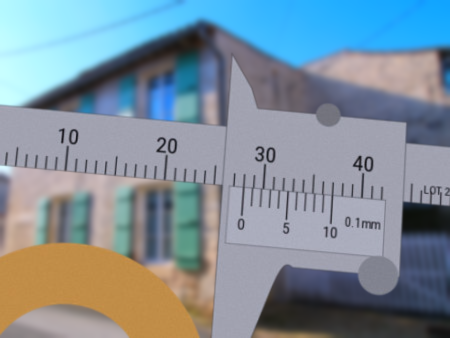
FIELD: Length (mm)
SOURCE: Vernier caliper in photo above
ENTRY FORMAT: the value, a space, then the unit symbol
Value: 28.0 mm
